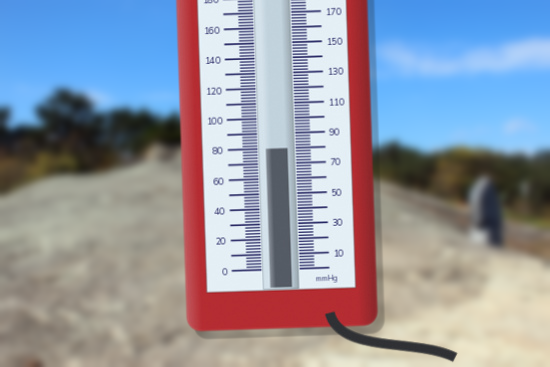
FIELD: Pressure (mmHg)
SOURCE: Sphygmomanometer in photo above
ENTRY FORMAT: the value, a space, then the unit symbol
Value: 80 mmHg
